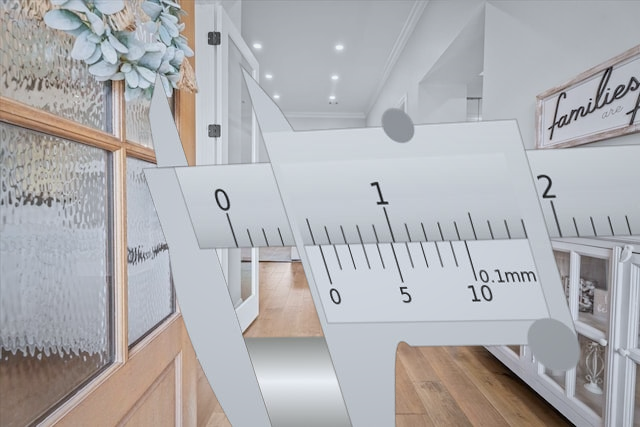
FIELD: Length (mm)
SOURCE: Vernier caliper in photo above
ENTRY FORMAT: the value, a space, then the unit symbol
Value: 5.3 mm
